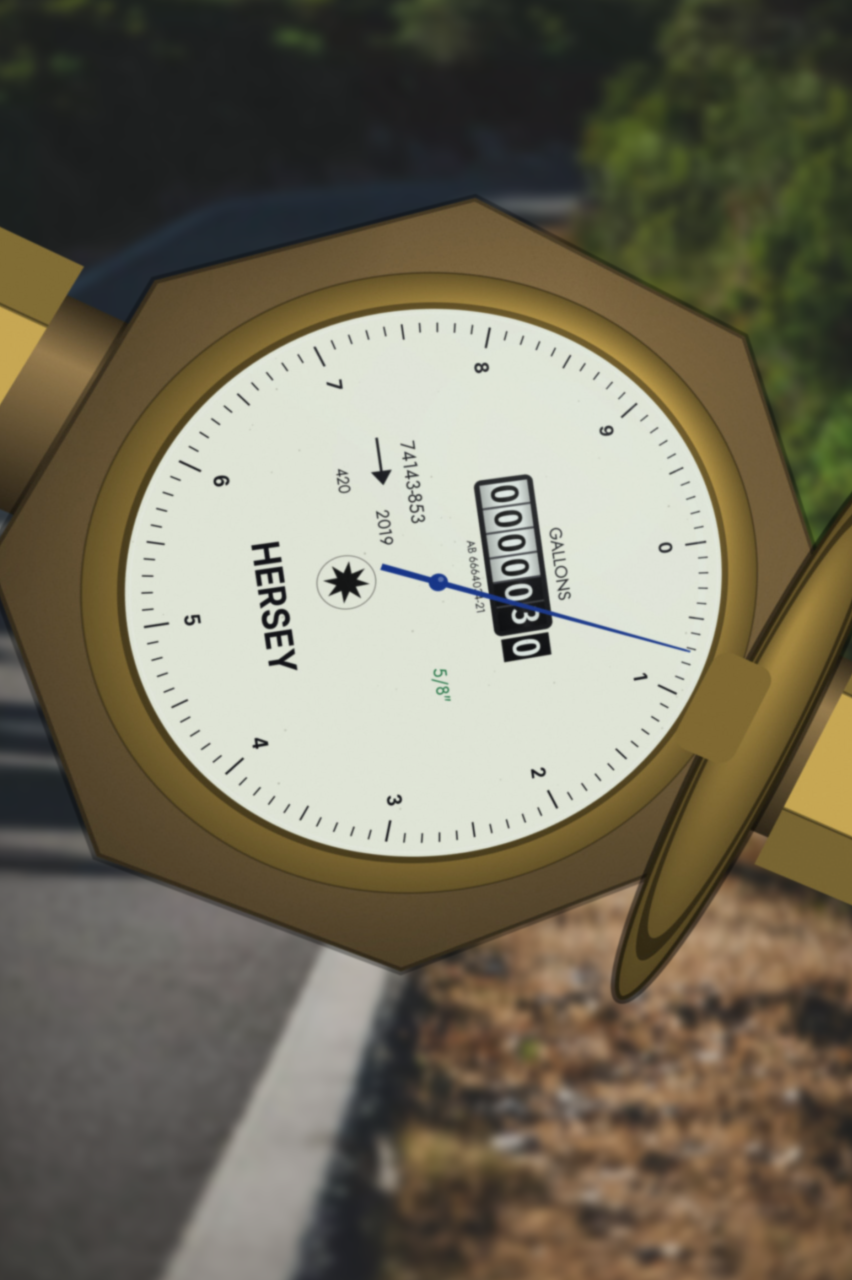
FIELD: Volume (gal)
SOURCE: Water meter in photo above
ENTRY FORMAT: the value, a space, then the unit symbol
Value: 30.7 gal
